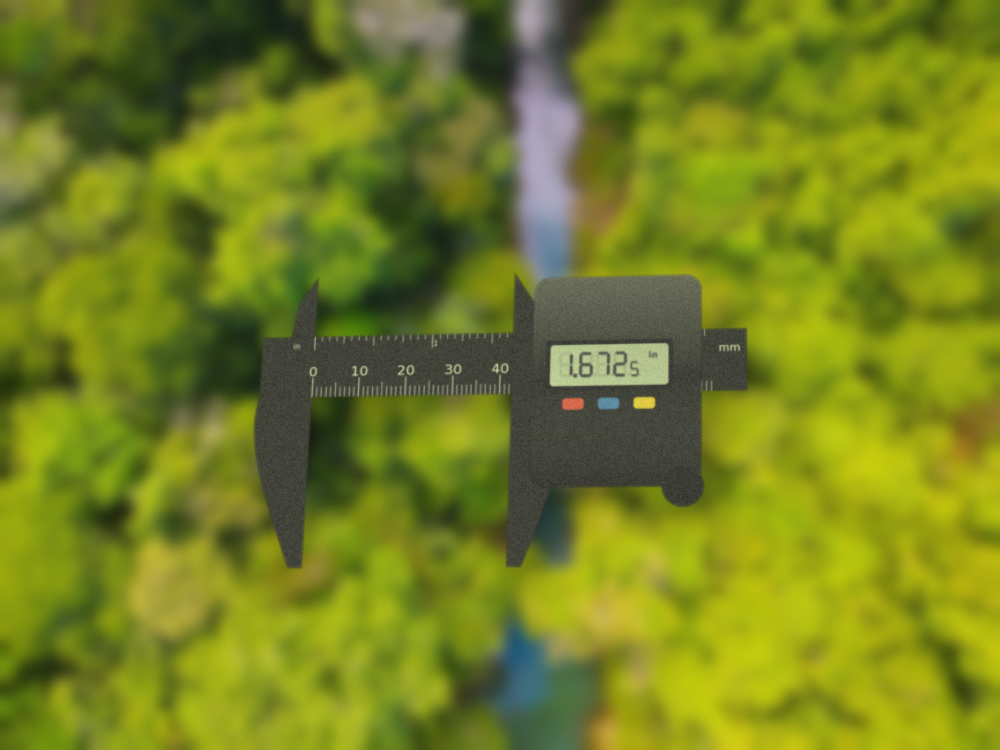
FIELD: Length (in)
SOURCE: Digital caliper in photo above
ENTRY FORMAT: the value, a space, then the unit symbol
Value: 1.6725 in
